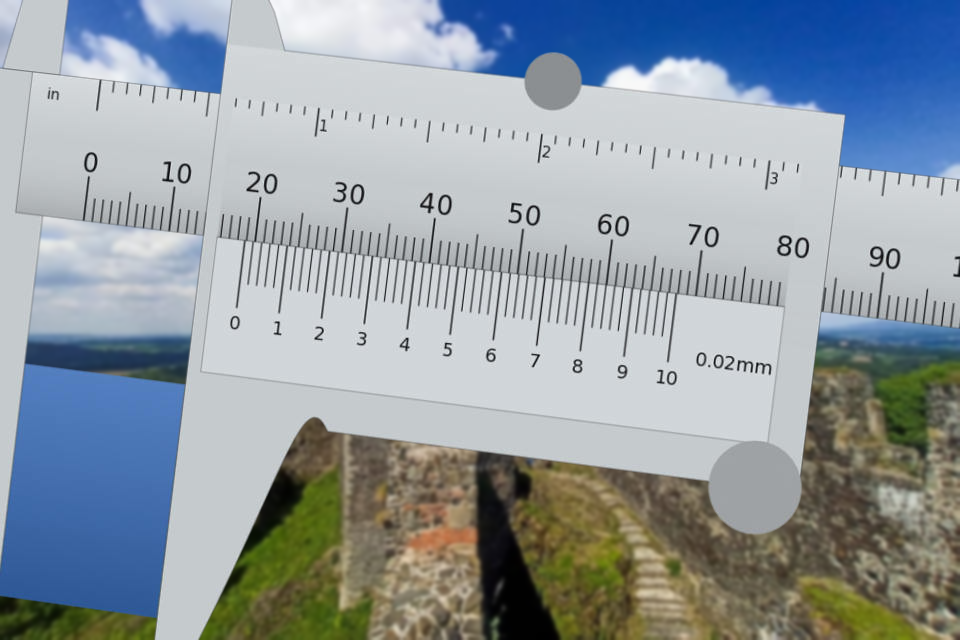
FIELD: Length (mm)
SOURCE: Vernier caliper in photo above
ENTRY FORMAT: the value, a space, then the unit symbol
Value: 18.8 mm
